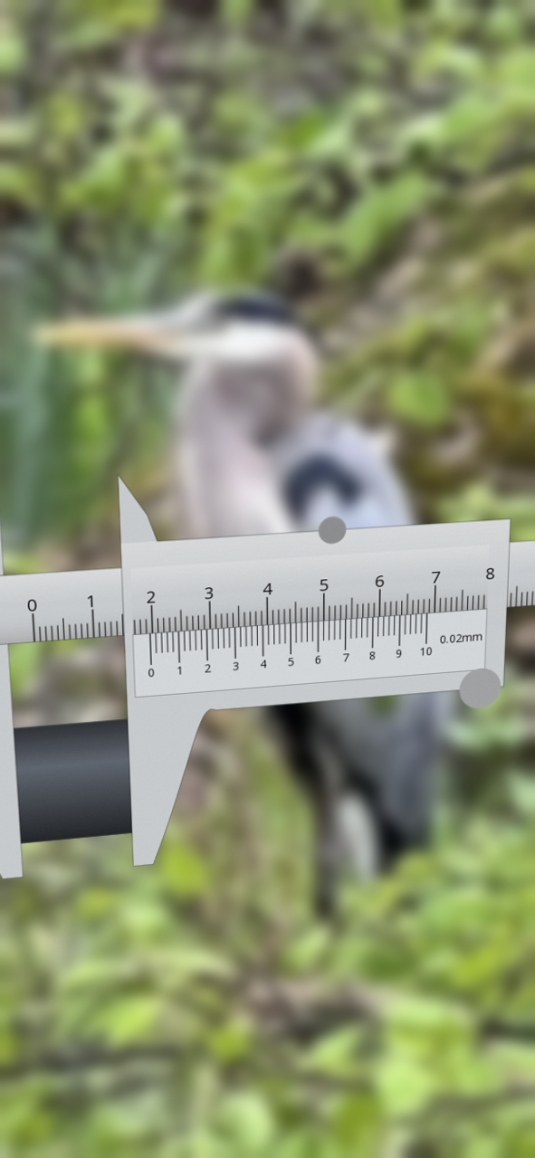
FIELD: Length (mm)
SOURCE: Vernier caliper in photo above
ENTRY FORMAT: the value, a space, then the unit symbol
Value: 19.6 mm
